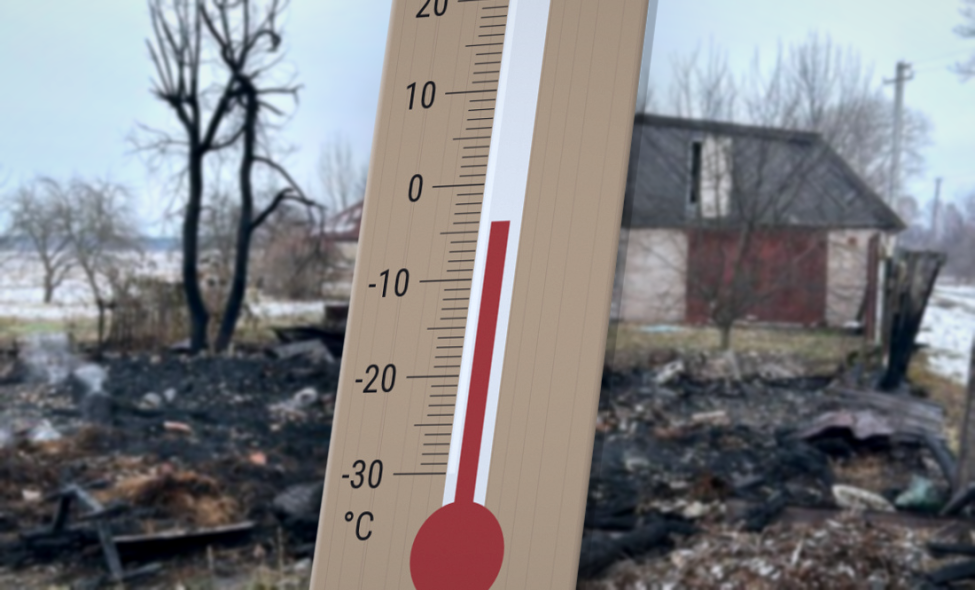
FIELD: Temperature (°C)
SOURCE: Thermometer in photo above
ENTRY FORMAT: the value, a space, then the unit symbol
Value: -4 °C
